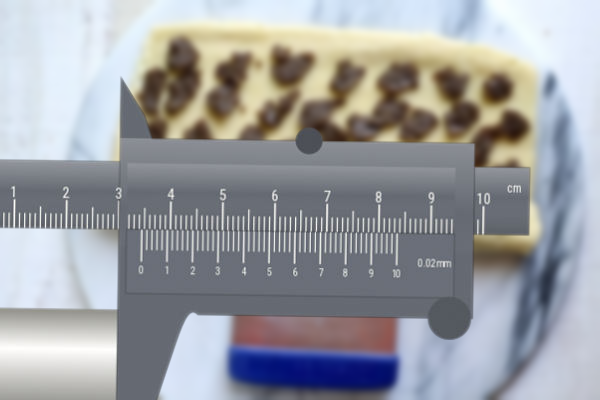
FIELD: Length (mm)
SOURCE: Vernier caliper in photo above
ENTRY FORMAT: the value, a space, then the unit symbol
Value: 34.5 mm
